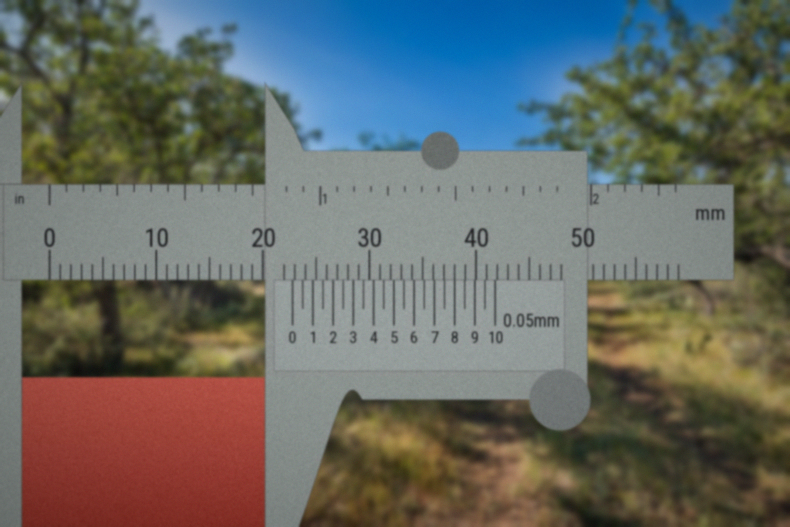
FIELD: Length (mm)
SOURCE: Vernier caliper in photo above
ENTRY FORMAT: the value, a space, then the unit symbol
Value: 22.8 mm
